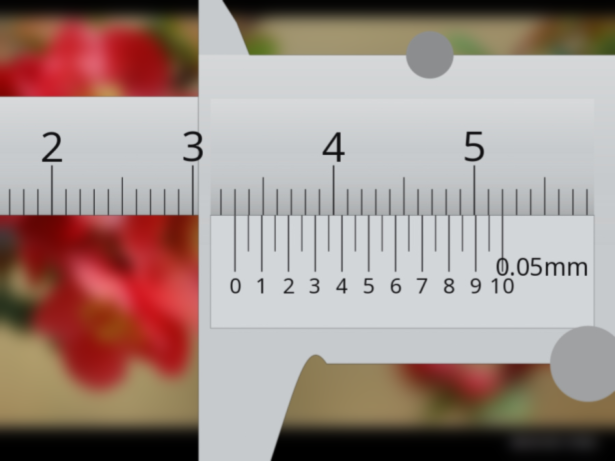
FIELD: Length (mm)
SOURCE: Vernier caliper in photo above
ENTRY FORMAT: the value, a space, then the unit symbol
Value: 33.0 mm
